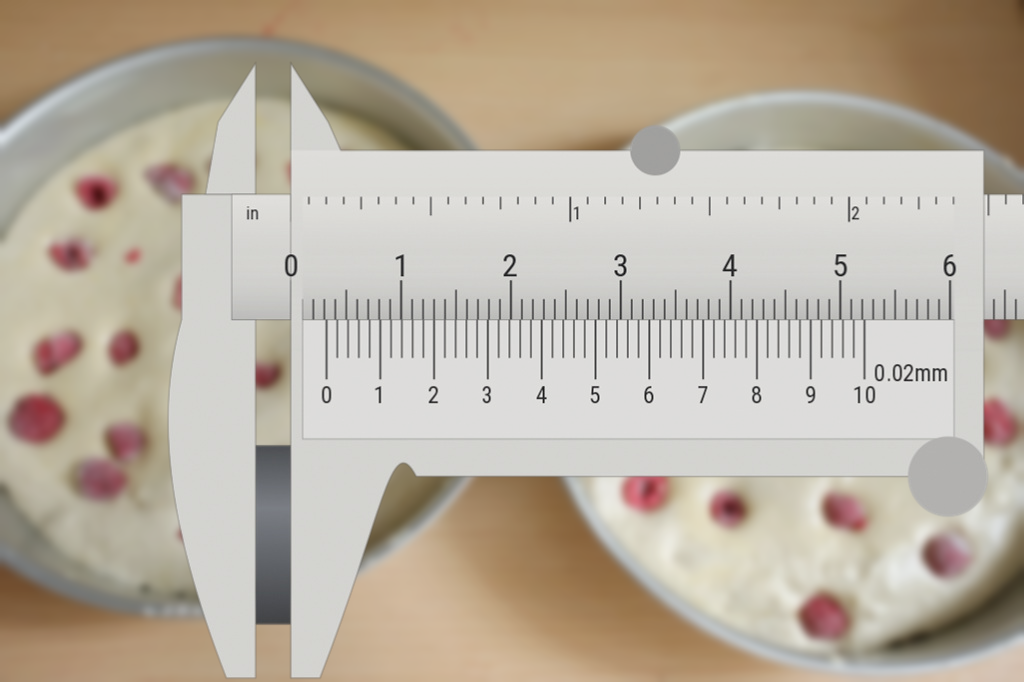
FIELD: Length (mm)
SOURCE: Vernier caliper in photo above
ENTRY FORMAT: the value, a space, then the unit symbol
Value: 3.2 mm
